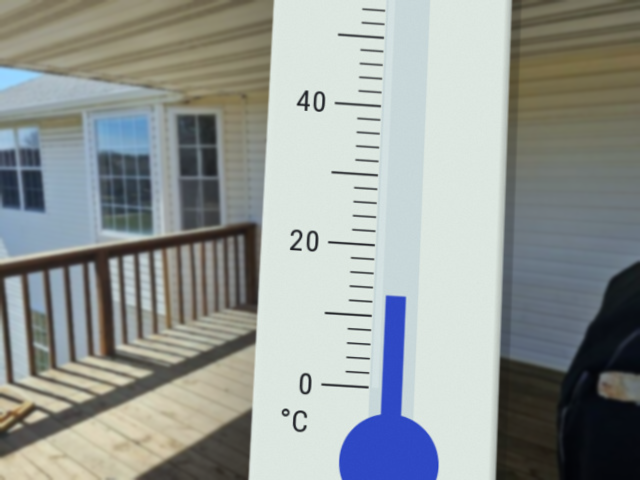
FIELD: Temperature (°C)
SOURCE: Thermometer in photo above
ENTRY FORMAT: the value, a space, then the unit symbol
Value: 13 °C
